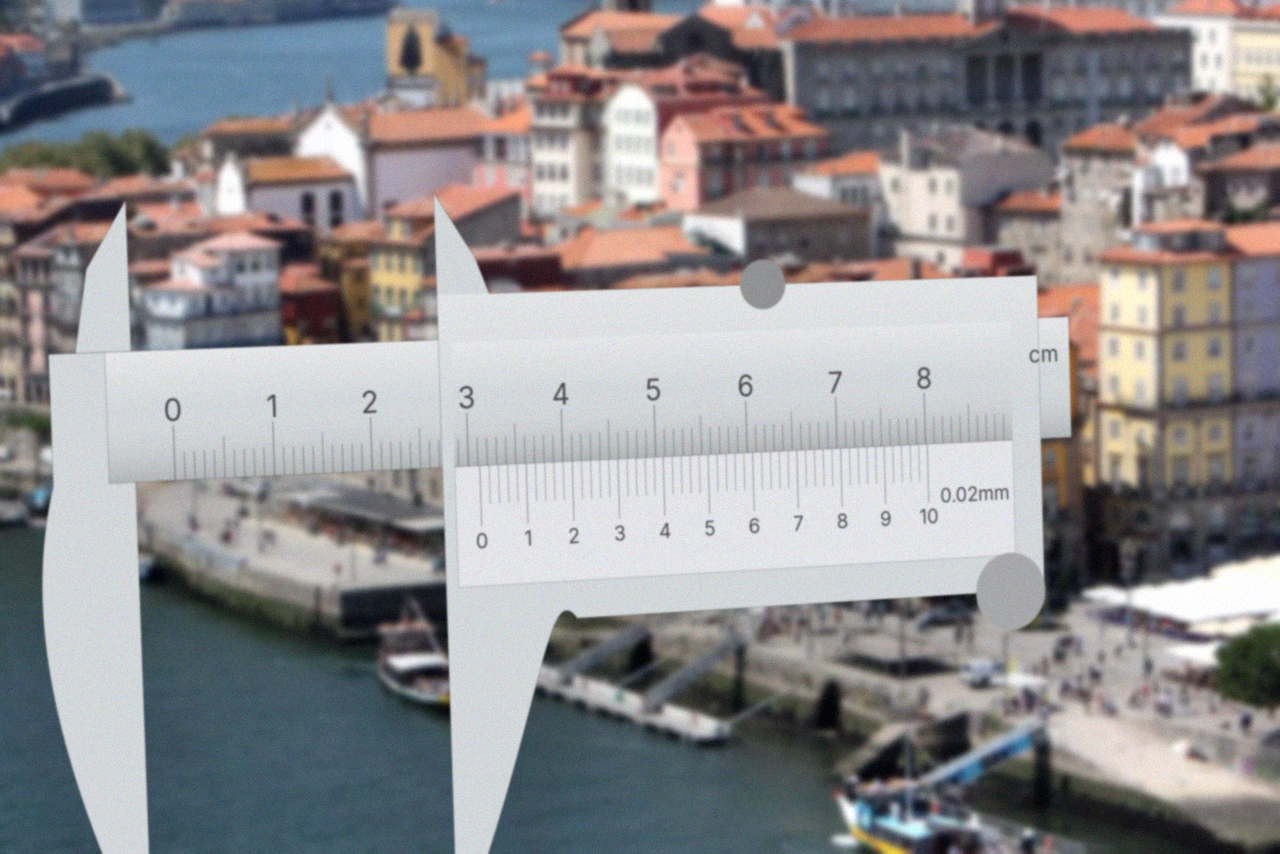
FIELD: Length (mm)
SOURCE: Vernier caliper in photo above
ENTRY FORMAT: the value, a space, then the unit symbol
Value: 31.2 mm
